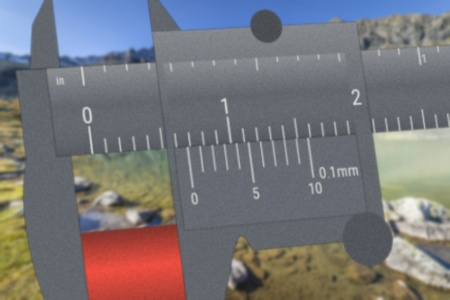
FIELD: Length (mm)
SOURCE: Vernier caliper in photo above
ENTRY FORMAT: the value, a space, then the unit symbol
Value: 6.8 mm
